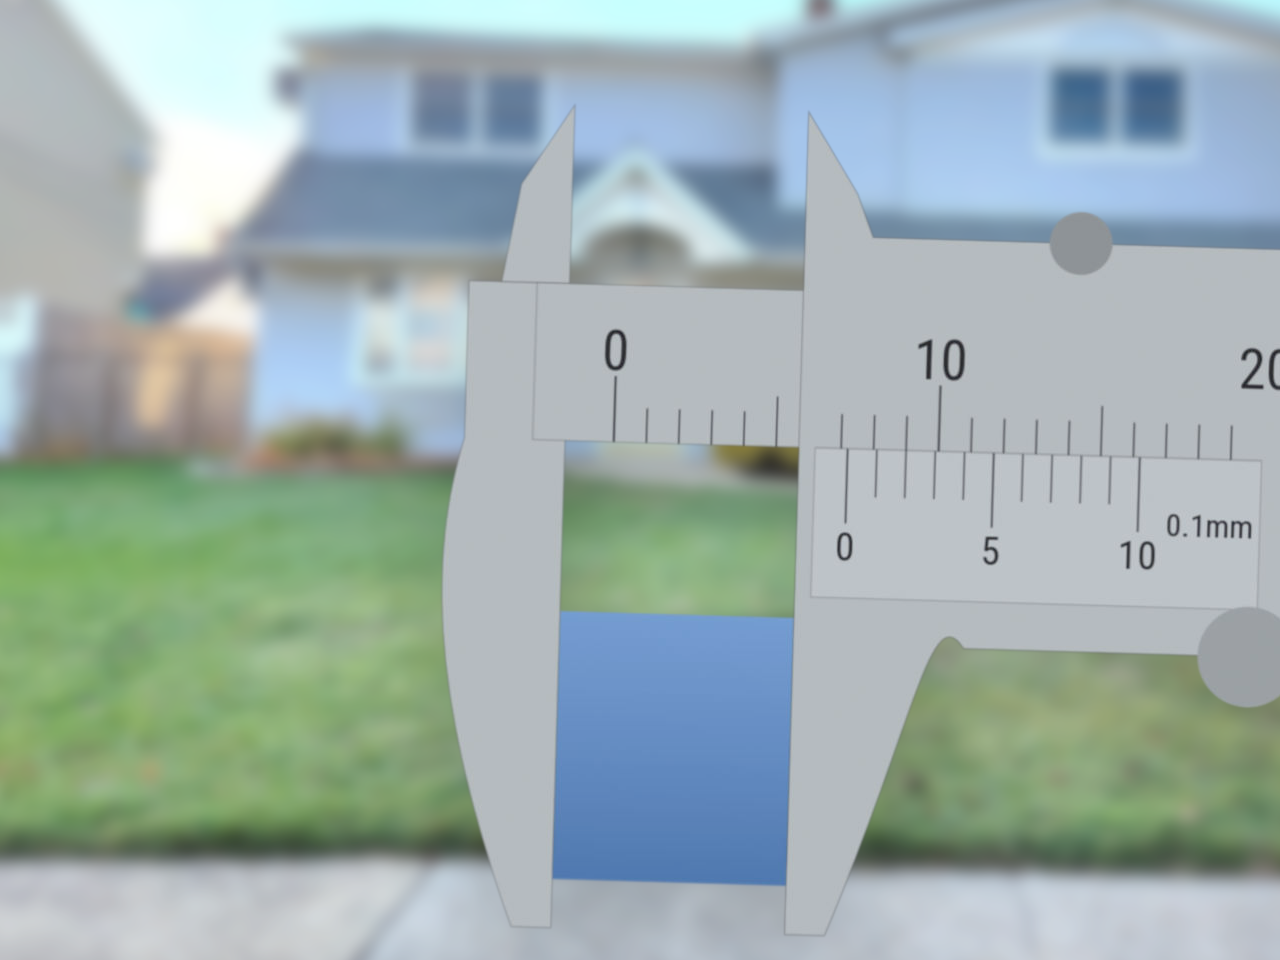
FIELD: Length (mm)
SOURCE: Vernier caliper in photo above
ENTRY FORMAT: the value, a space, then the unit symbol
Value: 7.2 mm
